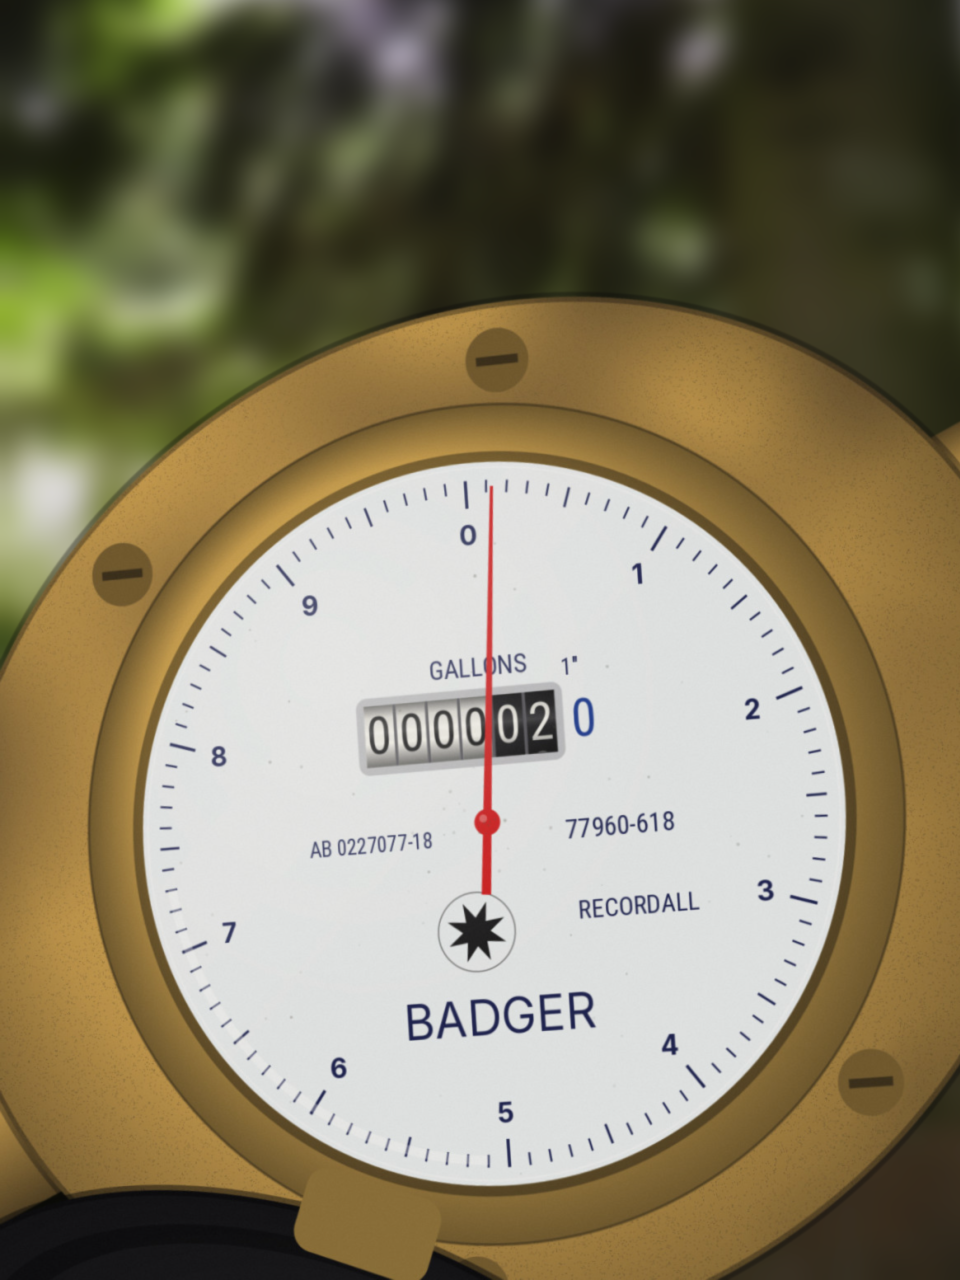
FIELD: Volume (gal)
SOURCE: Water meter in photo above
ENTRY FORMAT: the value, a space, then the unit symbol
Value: 20.1 gal
